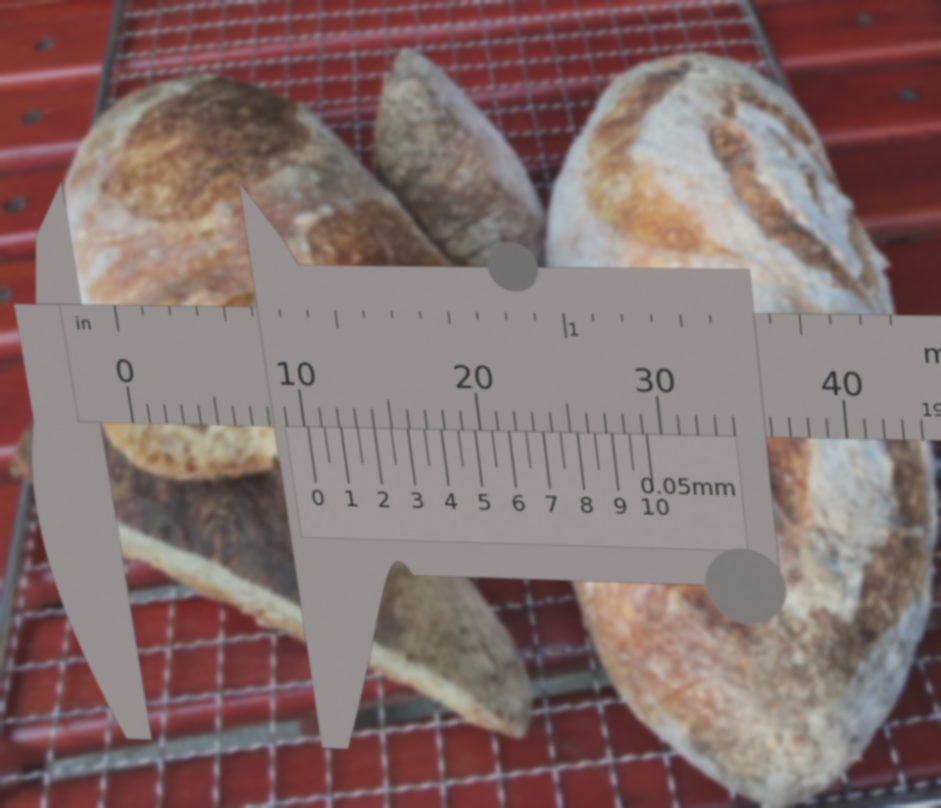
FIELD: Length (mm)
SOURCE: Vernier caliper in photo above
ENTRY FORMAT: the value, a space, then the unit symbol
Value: 10.2 mm
